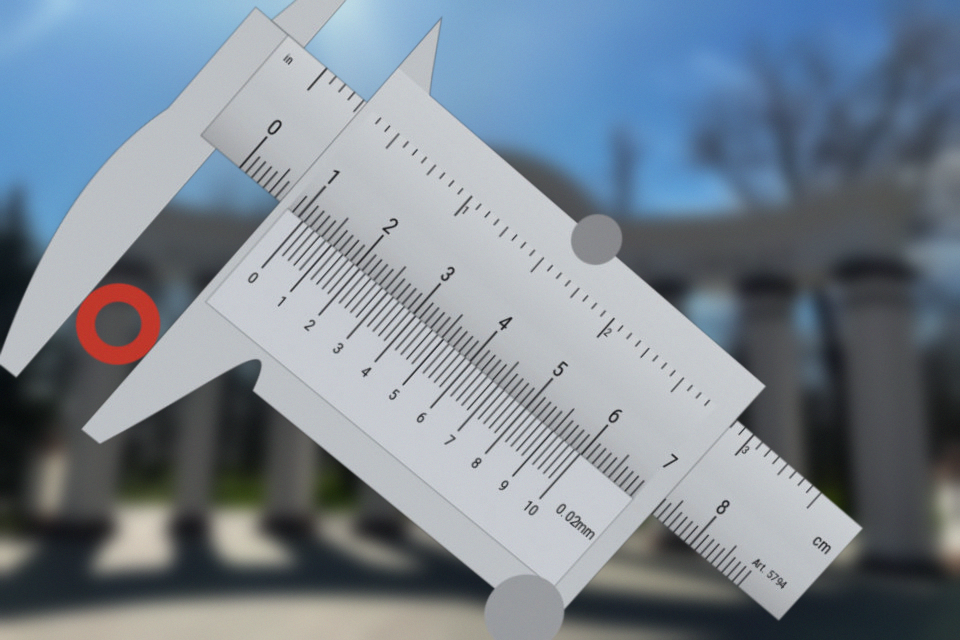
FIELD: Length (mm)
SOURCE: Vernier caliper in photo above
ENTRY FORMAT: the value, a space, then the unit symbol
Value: 10.8 mm
